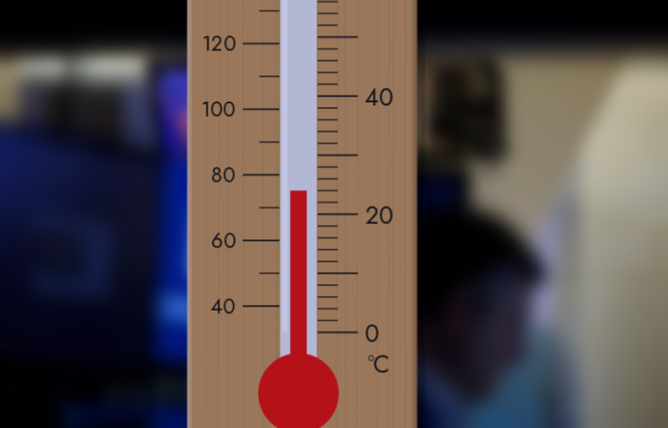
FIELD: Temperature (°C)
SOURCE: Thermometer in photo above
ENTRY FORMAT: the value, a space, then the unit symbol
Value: 24 °C
